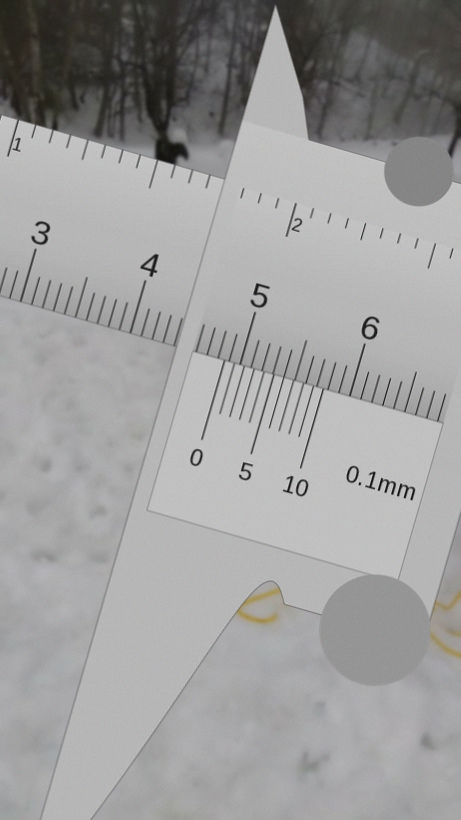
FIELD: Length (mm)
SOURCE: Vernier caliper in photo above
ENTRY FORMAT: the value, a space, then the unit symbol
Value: 48.6 mm
